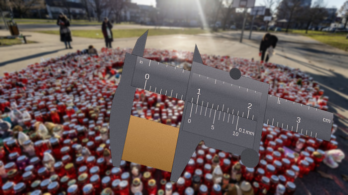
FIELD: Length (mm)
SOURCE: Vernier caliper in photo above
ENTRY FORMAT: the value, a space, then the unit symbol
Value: 9.2 mm
